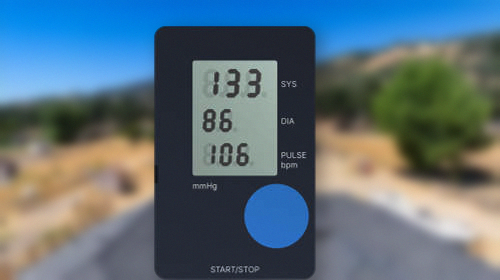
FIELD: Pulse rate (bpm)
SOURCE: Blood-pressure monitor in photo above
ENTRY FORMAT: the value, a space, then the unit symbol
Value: 106 bpm
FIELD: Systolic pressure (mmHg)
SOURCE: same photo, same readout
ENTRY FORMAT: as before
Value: 133 mmHg
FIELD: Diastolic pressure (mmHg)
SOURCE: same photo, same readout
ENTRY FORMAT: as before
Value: 86 mmHg
